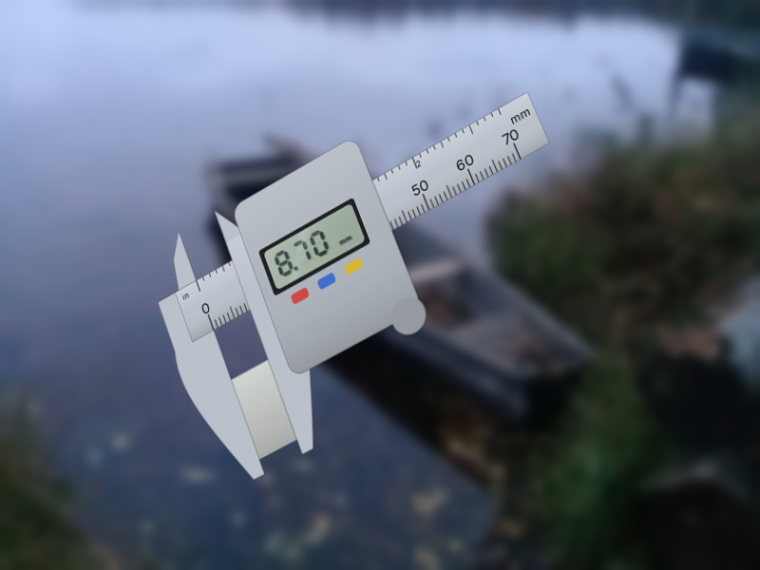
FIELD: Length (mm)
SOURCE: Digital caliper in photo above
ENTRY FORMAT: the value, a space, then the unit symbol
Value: 8.70 mm
